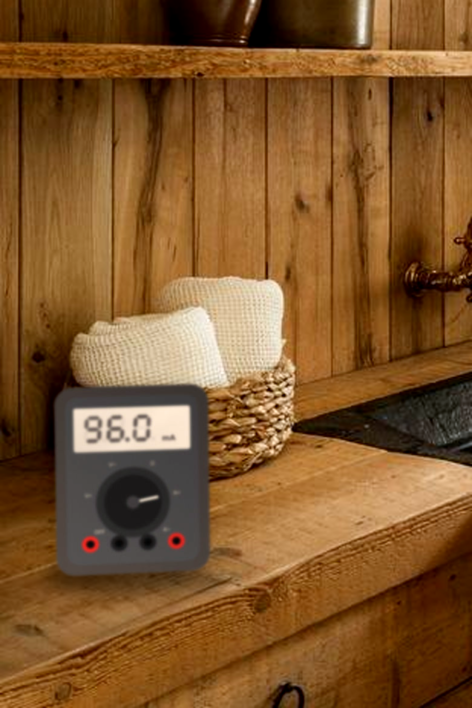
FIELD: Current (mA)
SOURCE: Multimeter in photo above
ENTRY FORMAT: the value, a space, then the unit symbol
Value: 96.0 mA
